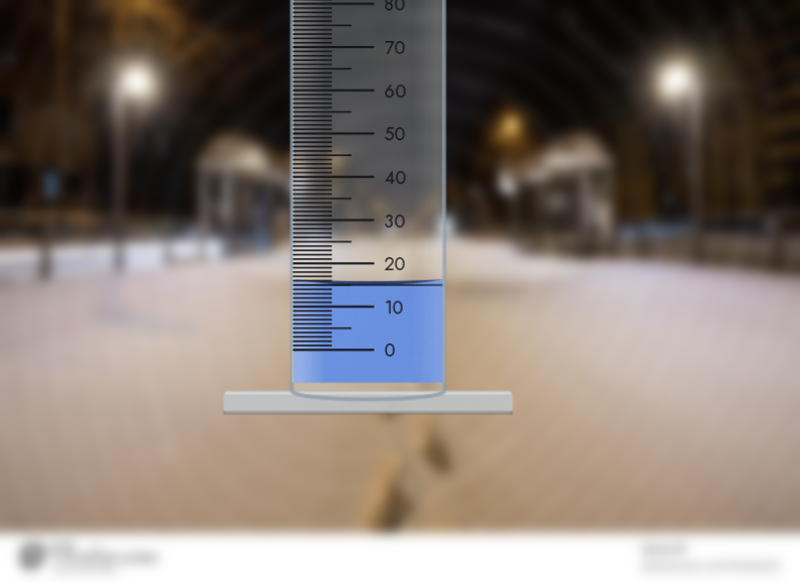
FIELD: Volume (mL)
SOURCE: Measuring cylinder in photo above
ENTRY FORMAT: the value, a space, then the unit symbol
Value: 15 mL
